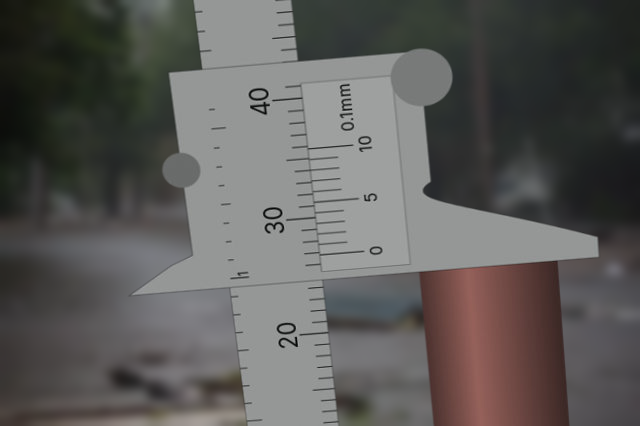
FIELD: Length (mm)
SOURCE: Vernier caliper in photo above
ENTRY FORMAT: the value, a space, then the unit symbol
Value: 26.8 mm
